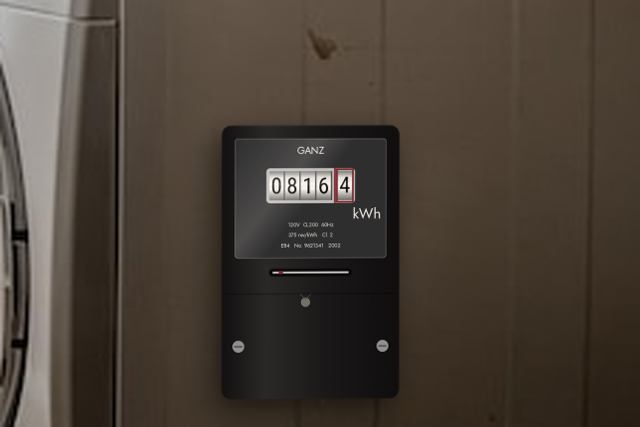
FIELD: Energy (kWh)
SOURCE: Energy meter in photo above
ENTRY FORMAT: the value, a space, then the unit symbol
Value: 816.4 kWh
